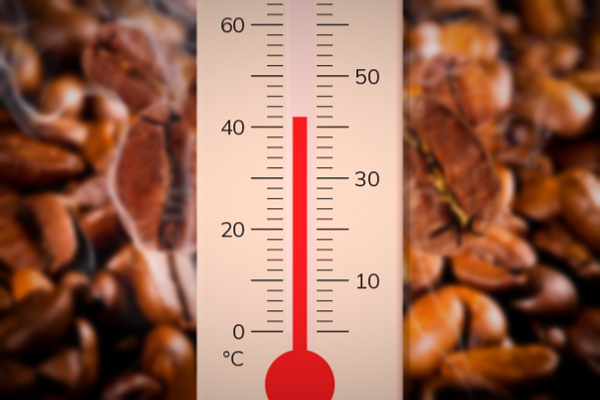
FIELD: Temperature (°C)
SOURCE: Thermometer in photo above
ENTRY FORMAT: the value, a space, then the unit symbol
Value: 42 °C
